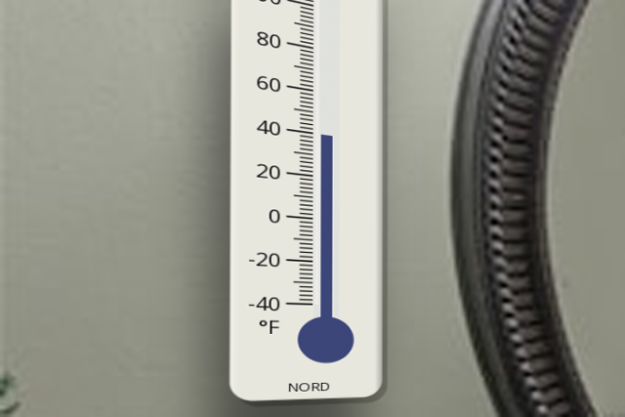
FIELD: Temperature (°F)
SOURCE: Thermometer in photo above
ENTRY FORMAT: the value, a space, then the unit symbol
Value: 40 °F
